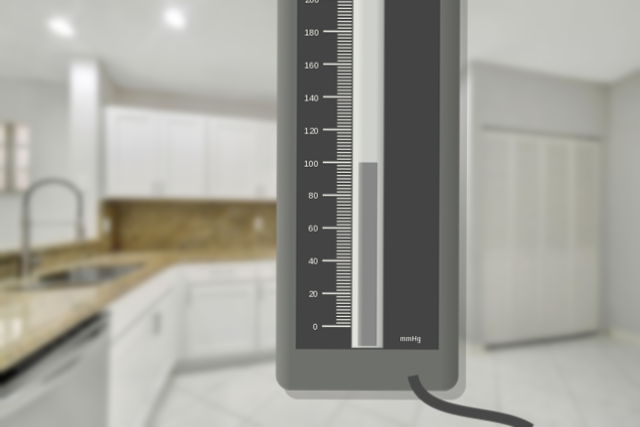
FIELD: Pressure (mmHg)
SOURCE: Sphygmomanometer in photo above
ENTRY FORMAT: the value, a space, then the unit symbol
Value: 100 mmHg
